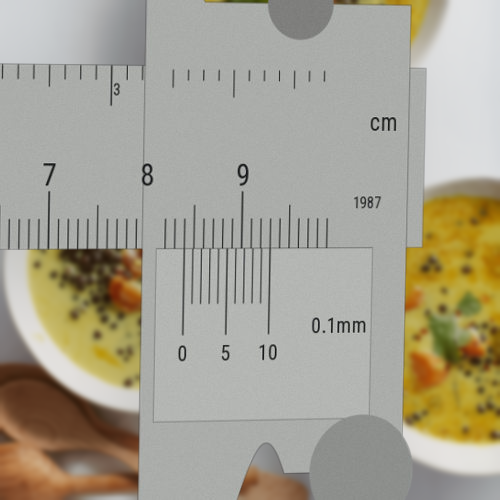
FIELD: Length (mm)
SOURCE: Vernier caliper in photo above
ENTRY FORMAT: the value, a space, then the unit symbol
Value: 84.0 mm
